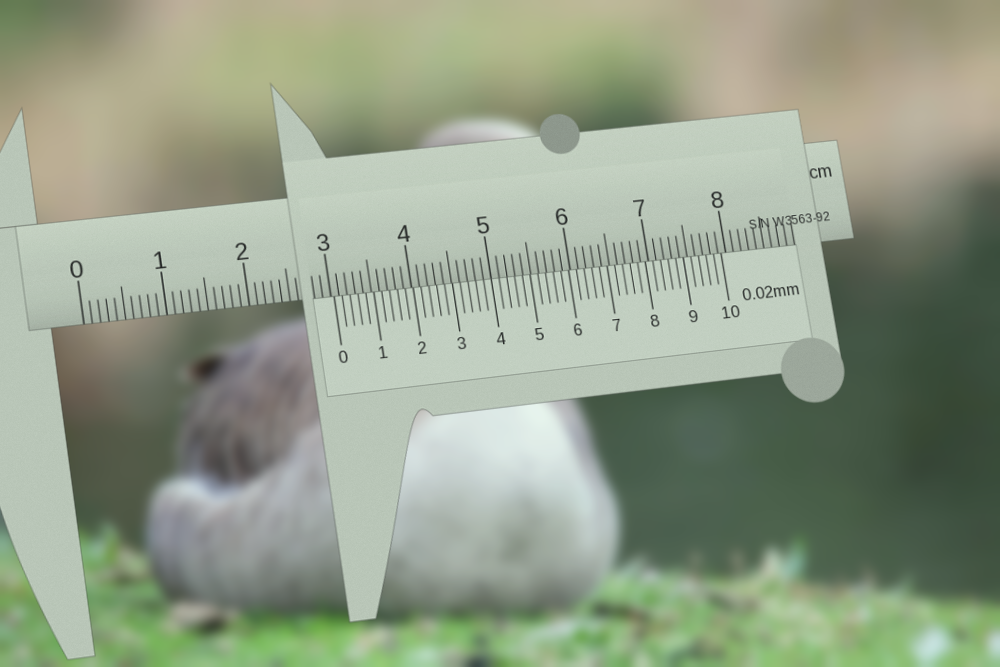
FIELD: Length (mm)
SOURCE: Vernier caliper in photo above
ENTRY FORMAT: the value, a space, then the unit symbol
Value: 30.4 mm
